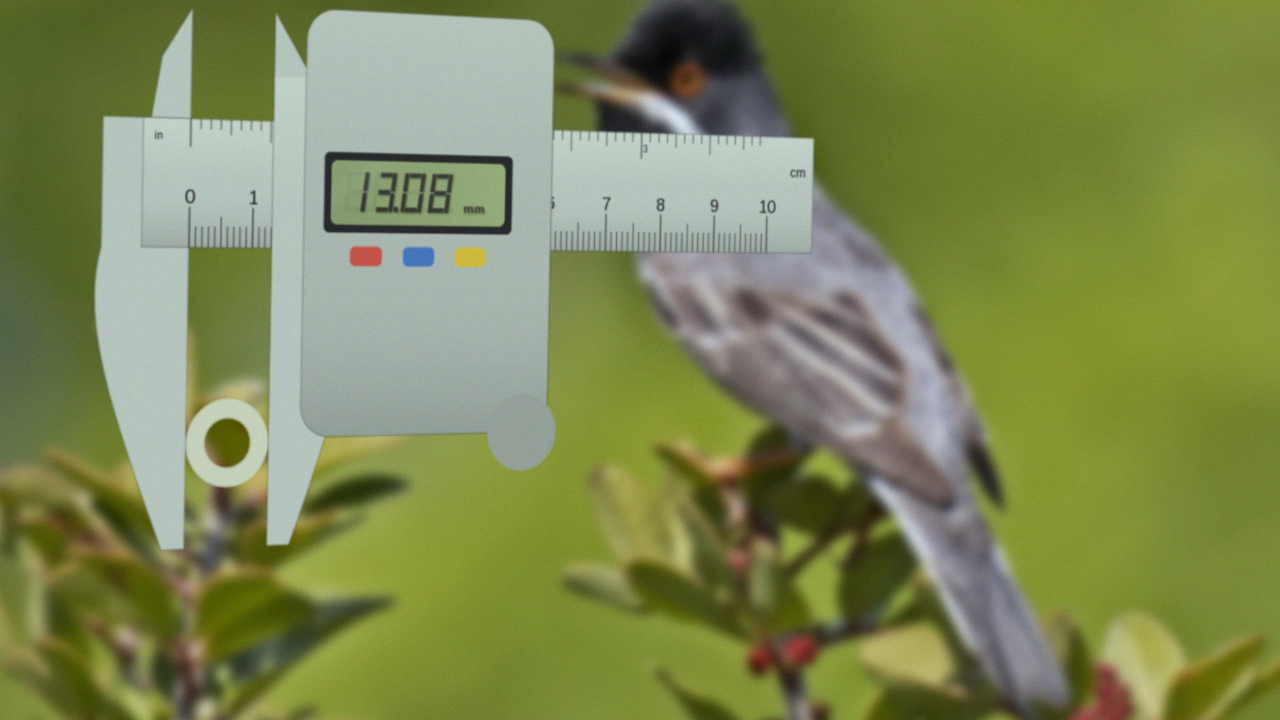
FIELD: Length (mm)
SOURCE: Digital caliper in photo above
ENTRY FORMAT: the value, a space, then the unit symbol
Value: 13.08 mm
